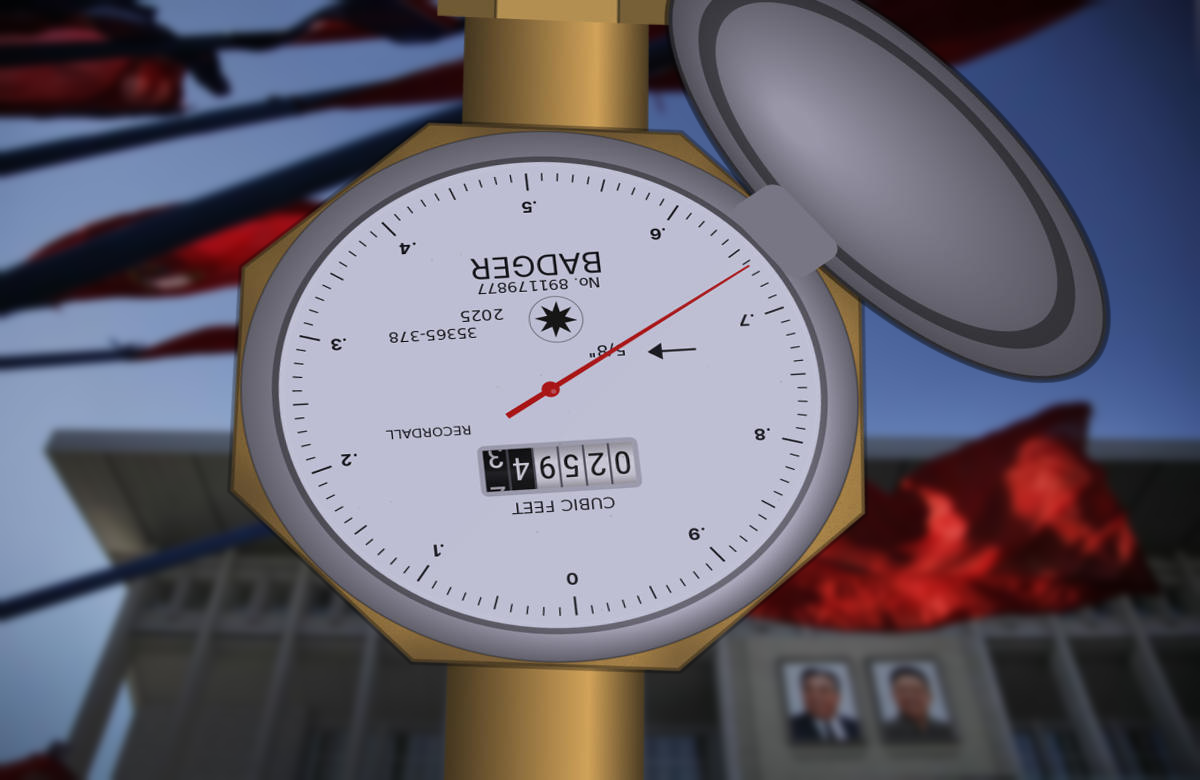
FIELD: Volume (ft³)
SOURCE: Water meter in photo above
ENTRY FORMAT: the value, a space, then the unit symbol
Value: 25942.66 ft³
